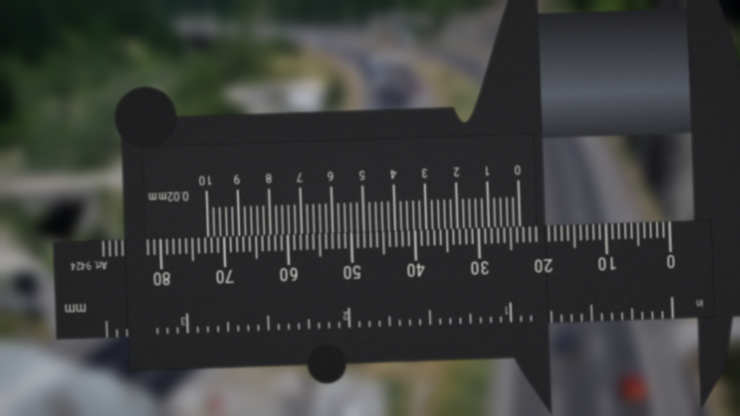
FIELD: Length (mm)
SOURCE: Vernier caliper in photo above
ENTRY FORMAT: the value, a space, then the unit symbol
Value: 23.5 mm
